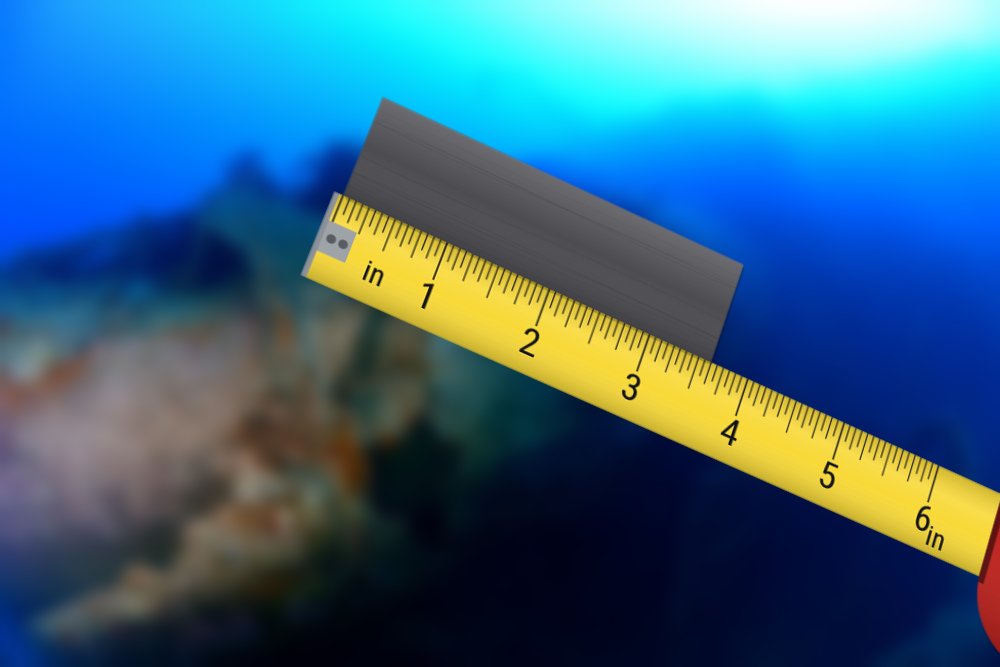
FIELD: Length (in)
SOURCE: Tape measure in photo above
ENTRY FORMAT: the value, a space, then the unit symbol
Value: 3.625 in
